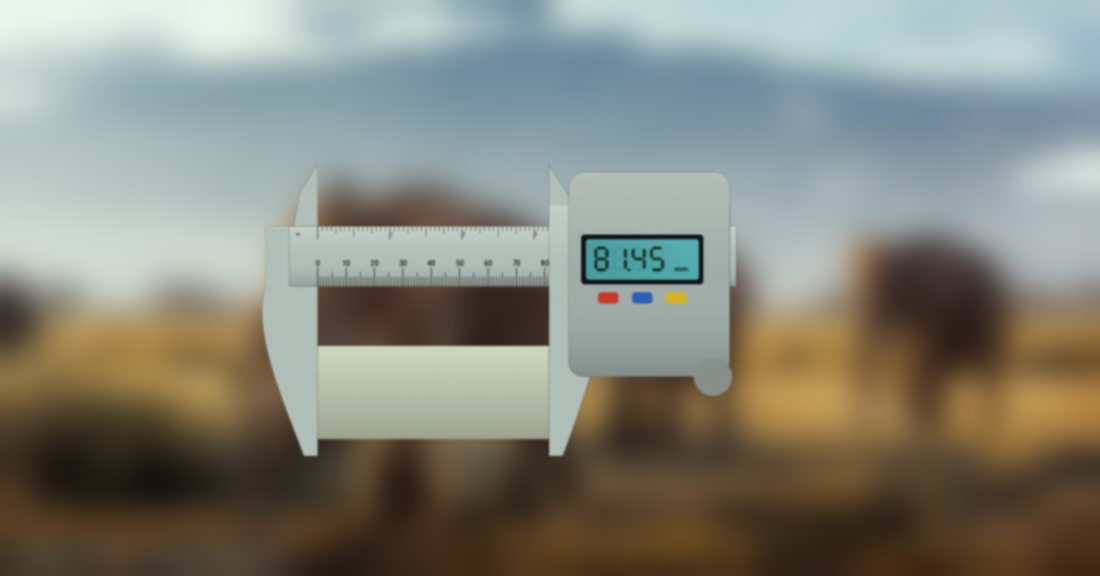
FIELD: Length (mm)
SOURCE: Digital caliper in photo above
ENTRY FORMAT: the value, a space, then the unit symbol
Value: 81.45 mm
